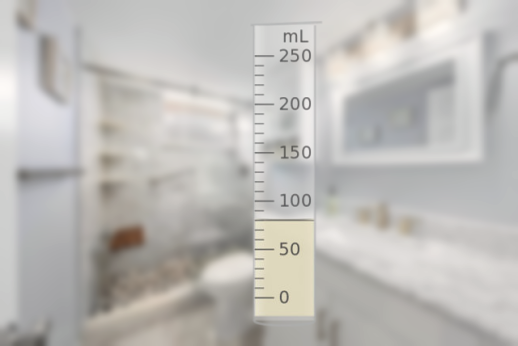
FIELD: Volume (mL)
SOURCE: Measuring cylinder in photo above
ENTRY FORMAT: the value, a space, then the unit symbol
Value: 80 mL
